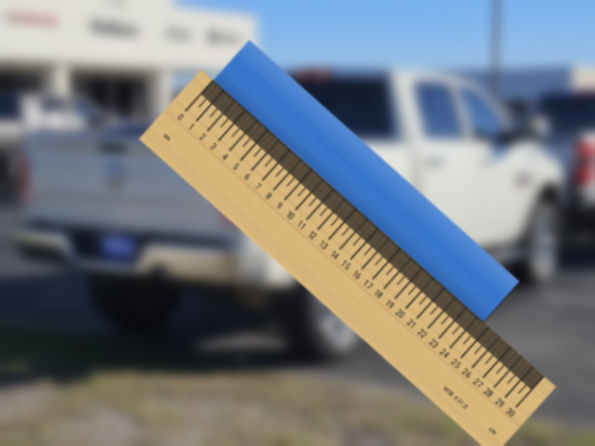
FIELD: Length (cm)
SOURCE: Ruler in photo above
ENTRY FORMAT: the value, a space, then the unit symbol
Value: 24.5 cm
